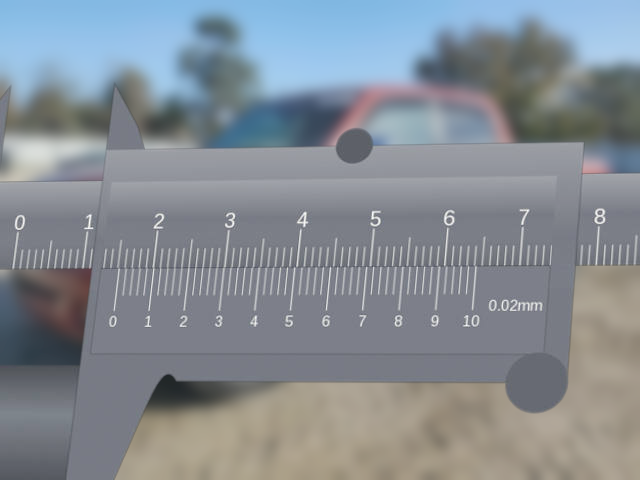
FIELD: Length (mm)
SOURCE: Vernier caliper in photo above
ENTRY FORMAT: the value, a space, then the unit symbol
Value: 15.2 mm
